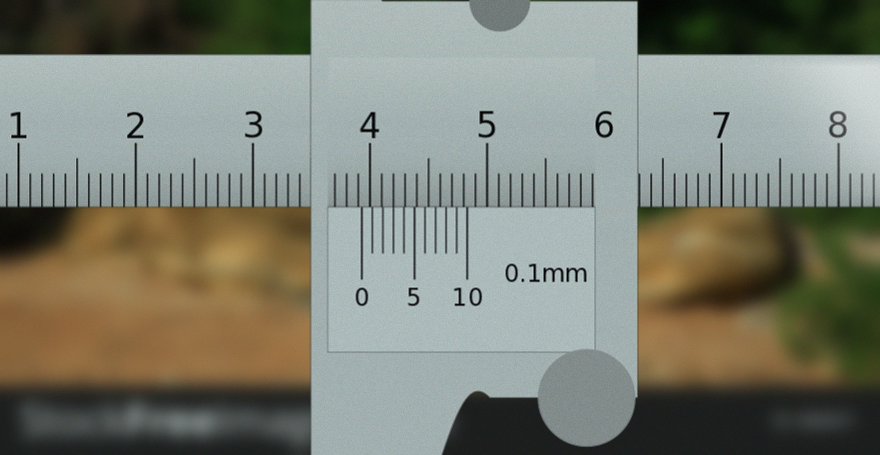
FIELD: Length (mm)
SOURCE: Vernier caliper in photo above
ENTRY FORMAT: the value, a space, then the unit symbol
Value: 39.3 mm
